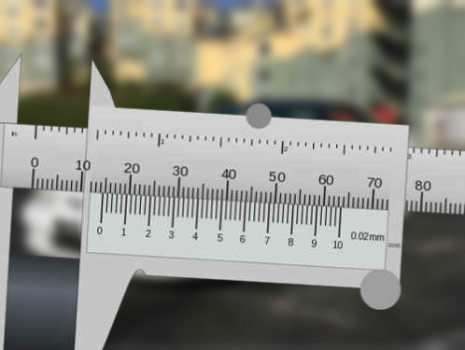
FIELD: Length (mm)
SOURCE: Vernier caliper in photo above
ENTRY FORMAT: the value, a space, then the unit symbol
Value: 14.5 mm
